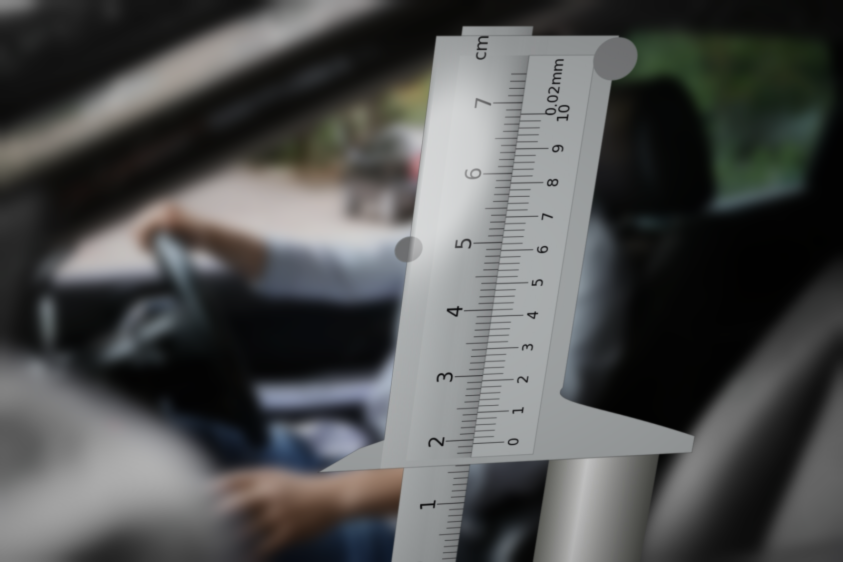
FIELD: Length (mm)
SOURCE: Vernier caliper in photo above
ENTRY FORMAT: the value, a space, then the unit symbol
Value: 19.4 mm
